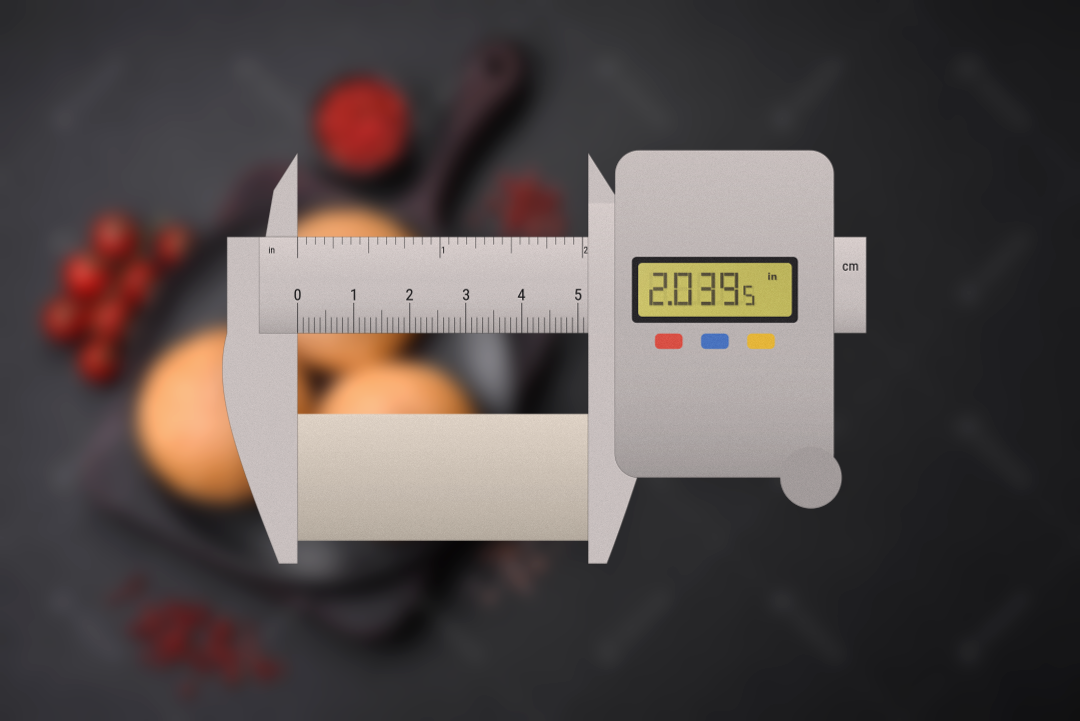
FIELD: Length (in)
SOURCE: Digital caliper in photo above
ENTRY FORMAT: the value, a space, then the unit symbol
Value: 2.0395 in
